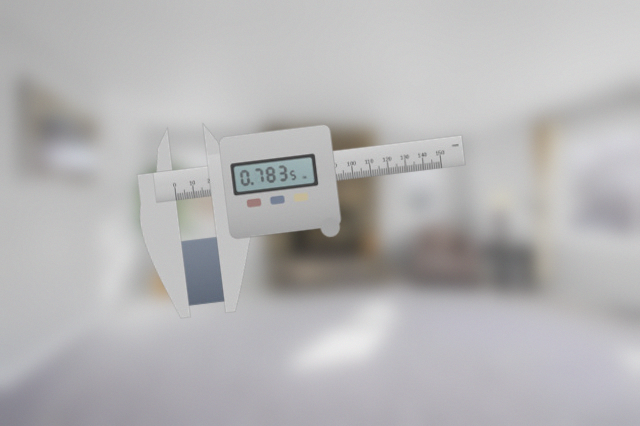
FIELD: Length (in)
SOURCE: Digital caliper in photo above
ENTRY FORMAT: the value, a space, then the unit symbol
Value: 0.7835 in
